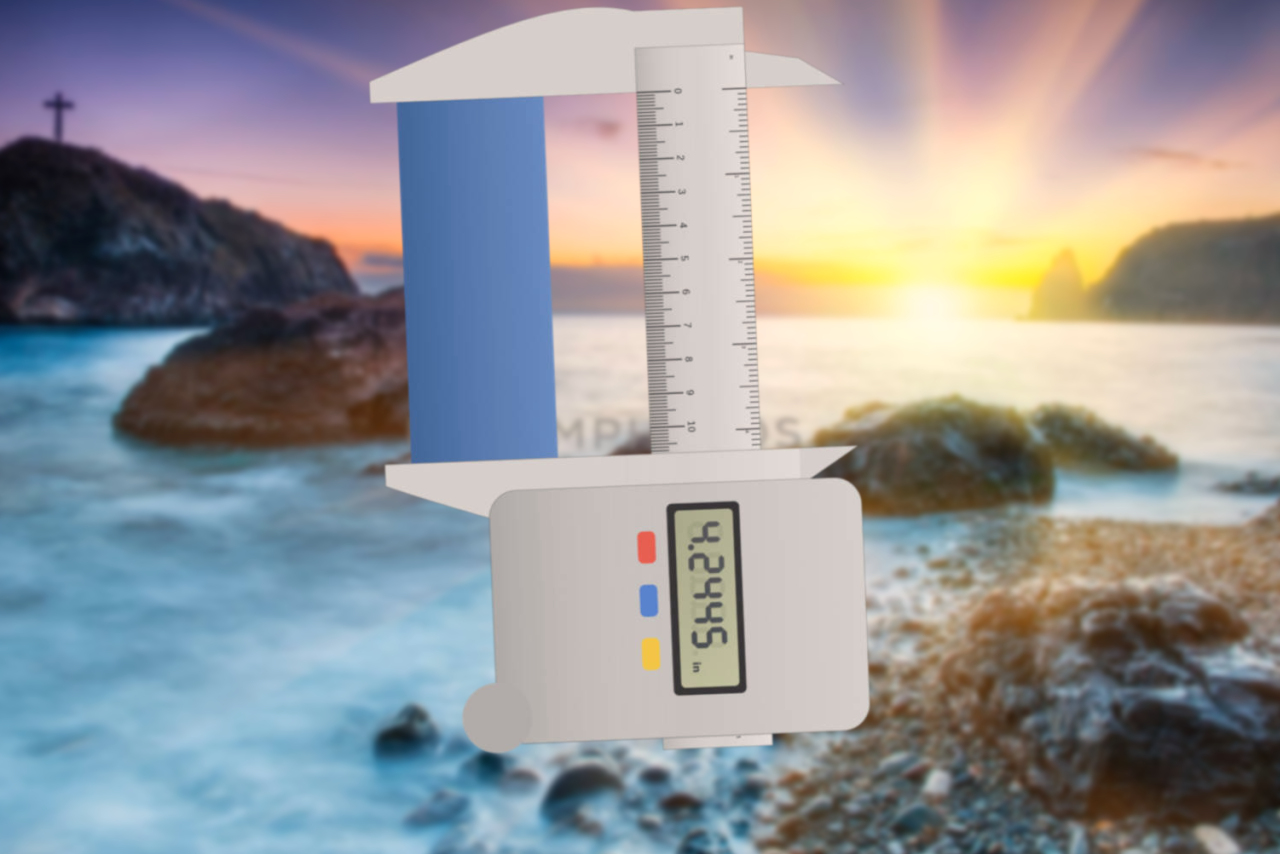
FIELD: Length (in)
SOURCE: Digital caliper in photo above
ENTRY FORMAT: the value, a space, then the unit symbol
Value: 4.2445 in
